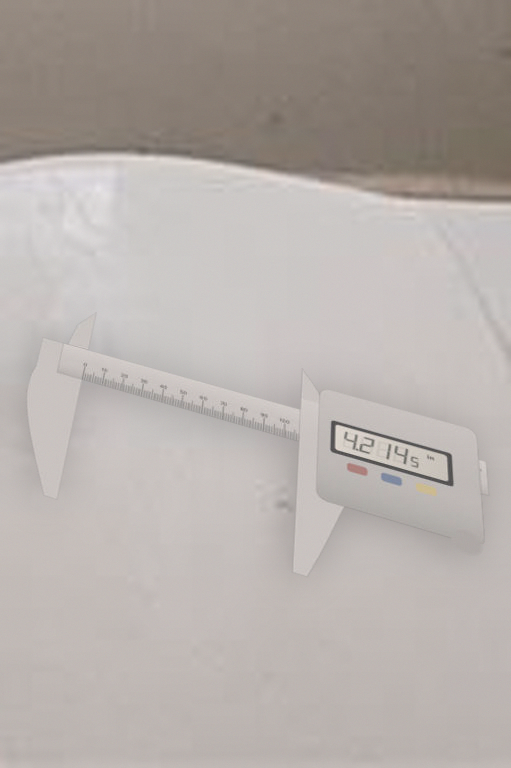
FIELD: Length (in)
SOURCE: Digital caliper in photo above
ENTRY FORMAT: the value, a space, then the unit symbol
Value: 4.2145 in
